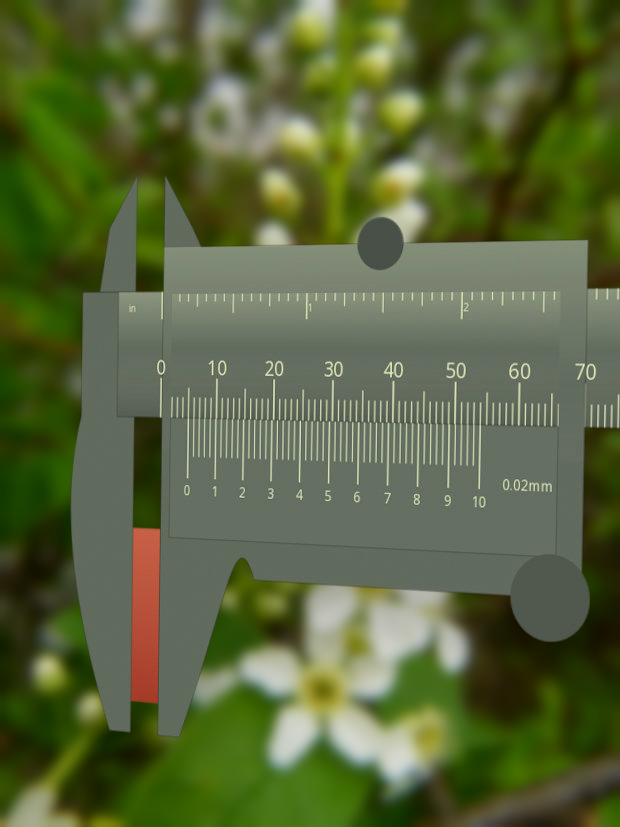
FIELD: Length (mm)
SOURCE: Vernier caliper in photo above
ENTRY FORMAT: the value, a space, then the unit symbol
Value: 5.0 mm
